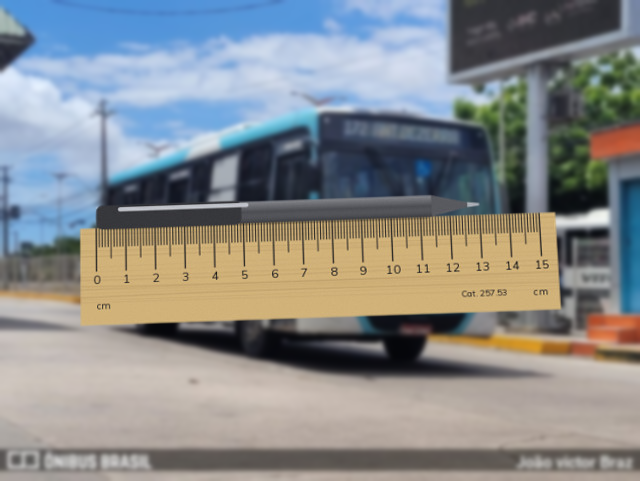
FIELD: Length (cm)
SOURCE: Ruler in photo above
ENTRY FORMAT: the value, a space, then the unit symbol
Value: 13 cm
